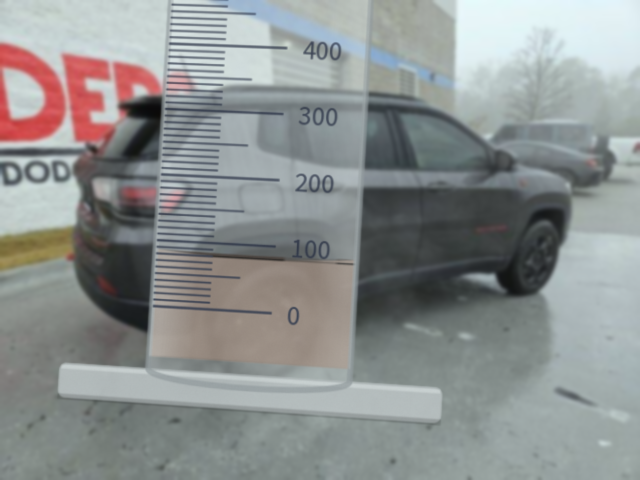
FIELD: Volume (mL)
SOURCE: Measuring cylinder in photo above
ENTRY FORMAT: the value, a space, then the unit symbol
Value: 80 mL
